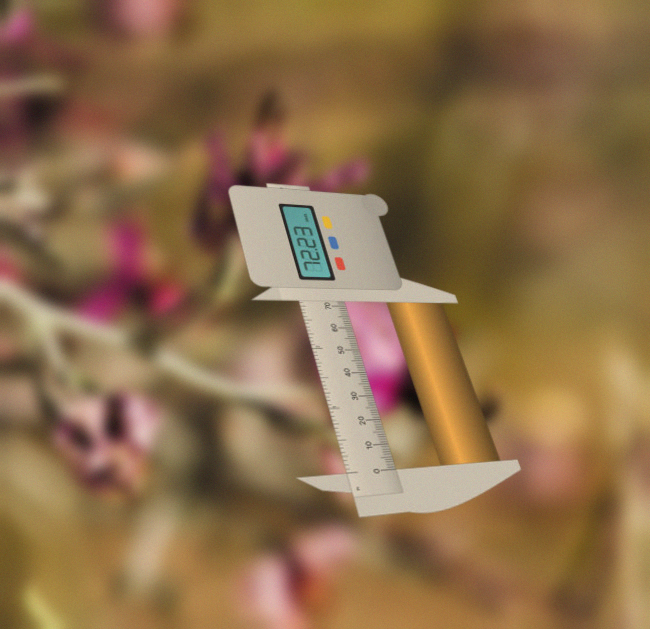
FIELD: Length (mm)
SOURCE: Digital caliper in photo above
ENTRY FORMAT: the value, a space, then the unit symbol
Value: 72.23 mm
